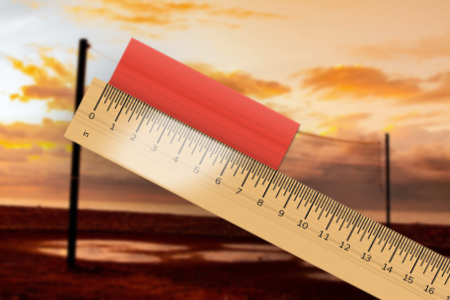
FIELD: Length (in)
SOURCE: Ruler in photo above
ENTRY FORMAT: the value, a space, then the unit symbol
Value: 8 in
